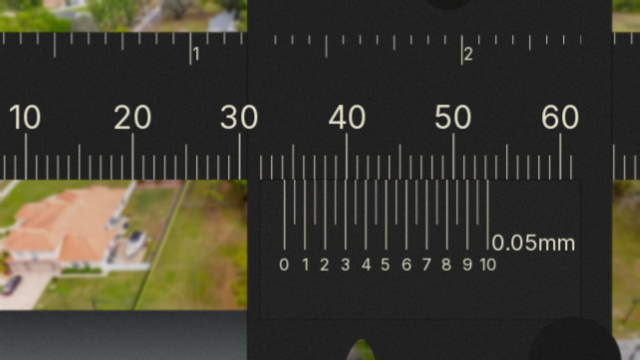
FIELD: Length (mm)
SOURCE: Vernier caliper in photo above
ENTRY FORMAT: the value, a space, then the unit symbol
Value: 34.2 mm
